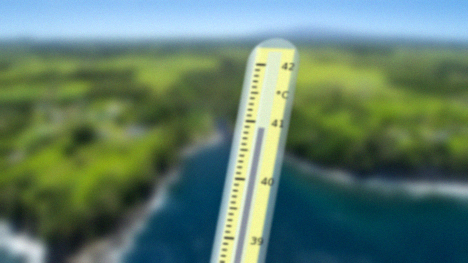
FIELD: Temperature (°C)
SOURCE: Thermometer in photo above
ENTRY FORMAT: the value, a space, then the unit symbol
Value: 40.9 °C
